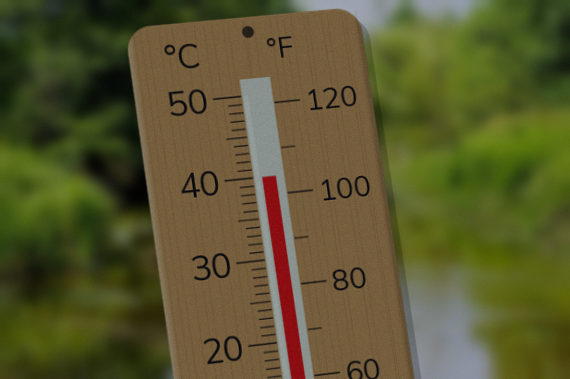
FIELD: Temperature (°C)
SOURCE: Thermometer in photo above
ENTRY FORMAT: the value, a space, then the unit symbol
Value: 40 °C
